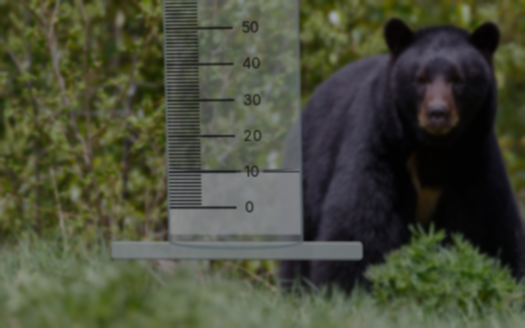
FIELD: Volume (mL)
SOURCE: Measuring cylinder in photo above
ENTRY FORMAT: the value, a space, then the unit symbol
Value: 10 mL
